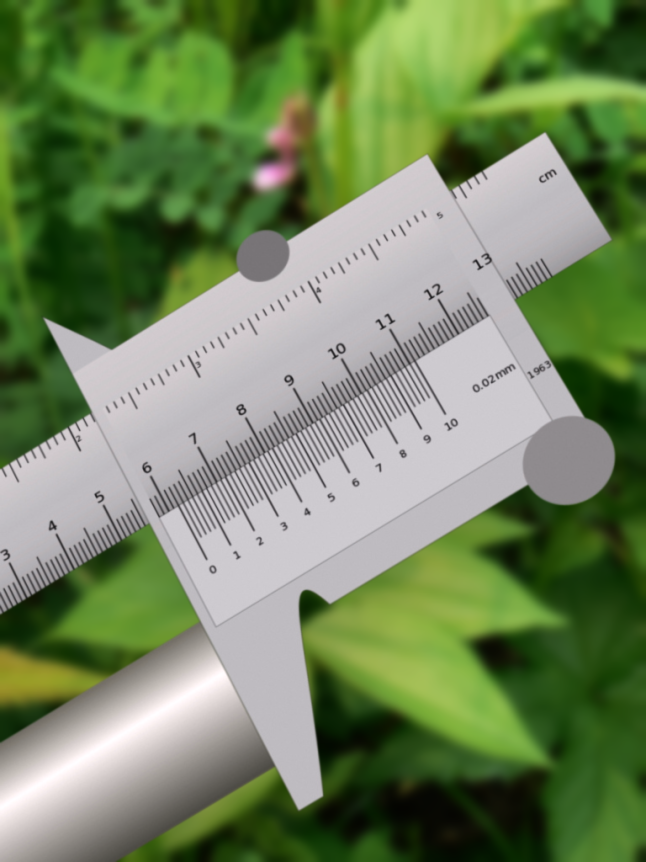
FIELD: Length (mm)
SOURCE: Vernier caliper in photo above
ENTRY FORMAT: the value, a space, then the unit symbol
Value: 62.0 mm
